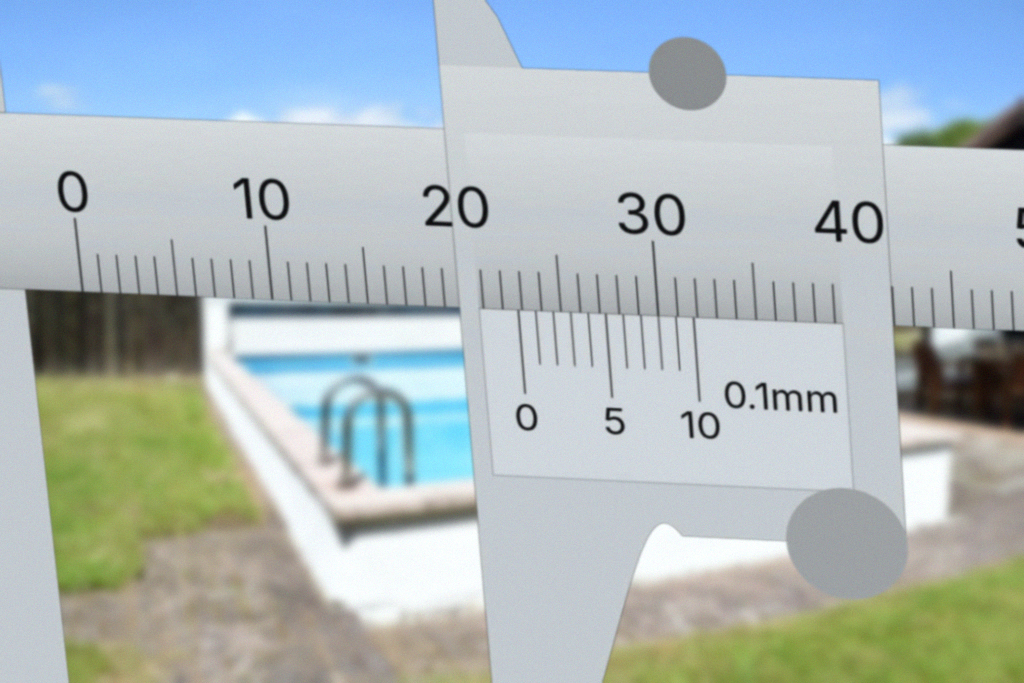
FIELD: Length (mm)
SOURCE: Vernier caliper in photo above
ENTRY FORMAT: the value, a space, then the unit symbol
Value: 22.8 mm
